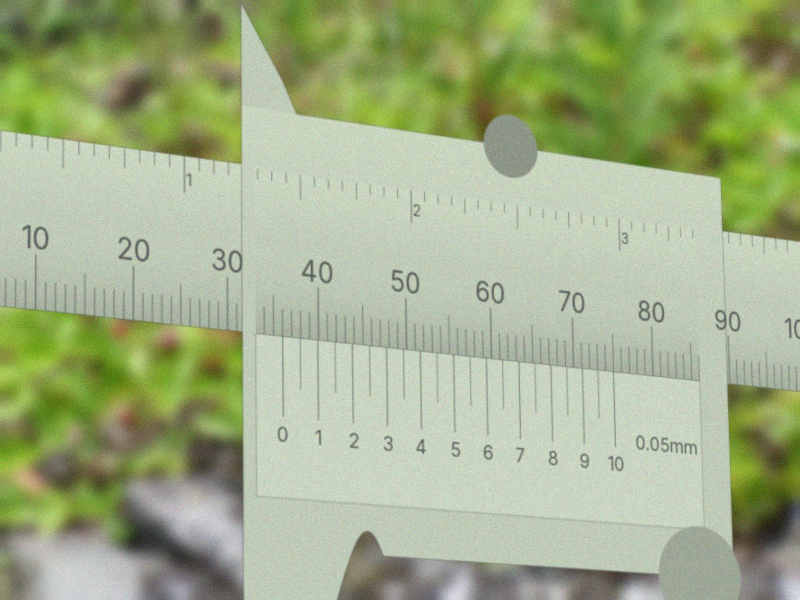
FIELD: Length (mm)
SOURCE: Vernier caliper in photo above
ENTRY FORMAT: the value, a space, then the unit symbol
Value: 36.0 mm
